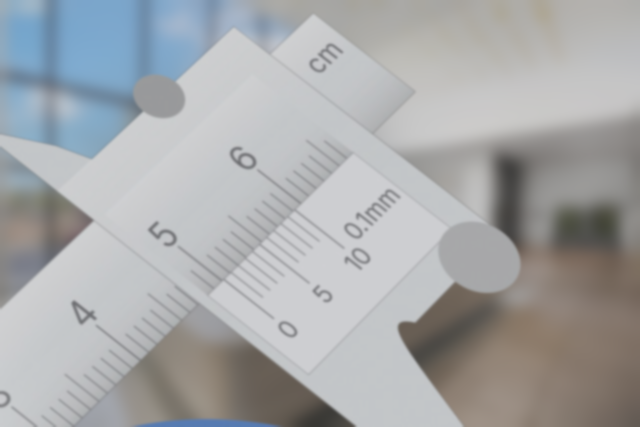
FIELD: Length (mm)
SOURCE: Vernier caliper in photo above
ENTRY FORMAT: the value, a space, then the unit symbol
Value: 50.2 mm
